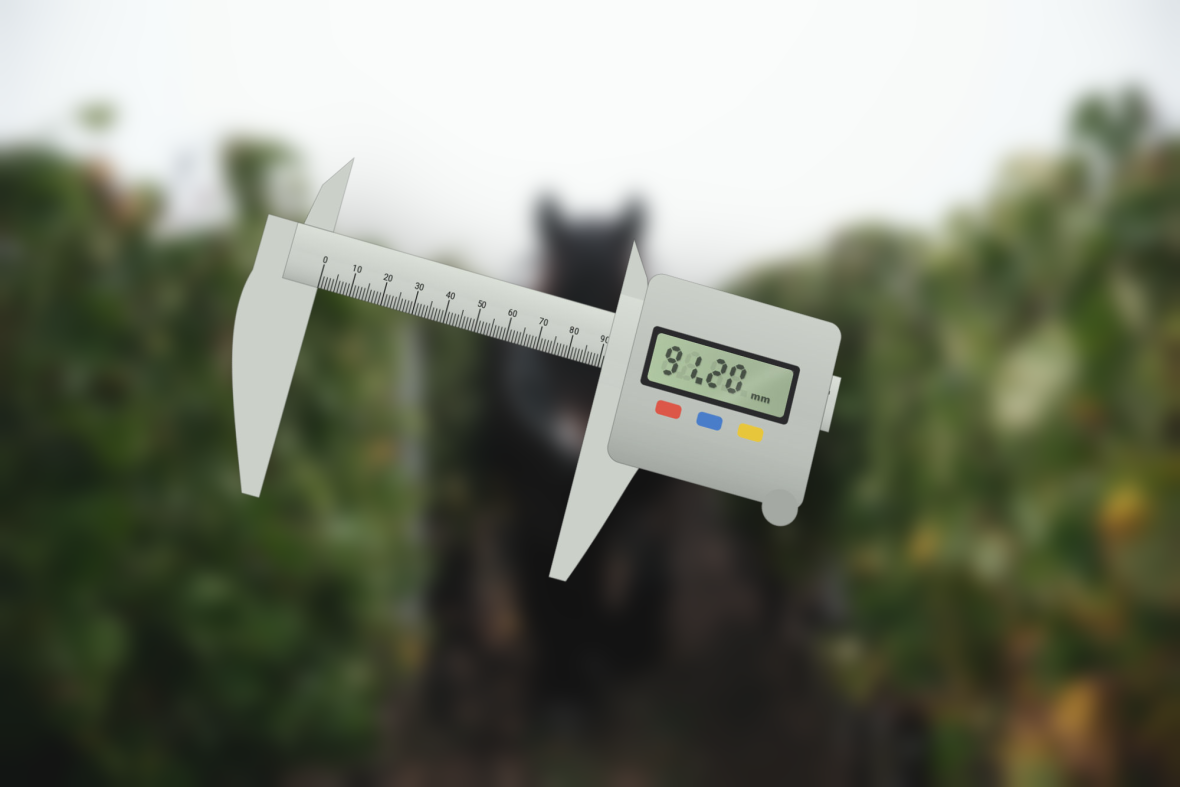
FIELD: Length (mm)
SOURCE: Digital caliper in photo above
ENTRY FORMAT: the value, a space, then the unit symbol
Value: 91.20 mm
